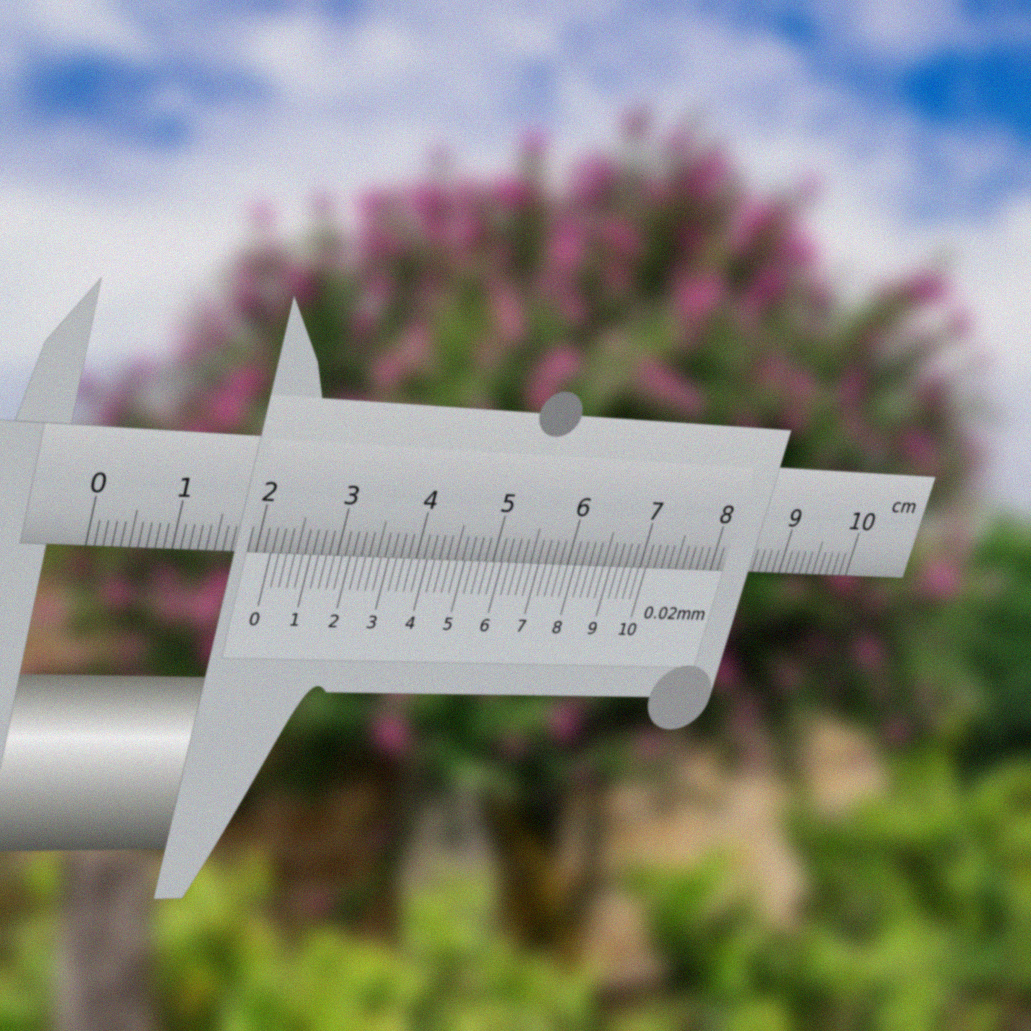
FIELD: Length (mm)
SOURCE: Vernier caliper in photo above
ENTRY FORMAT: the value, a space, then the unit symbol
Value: 21.8 mm
